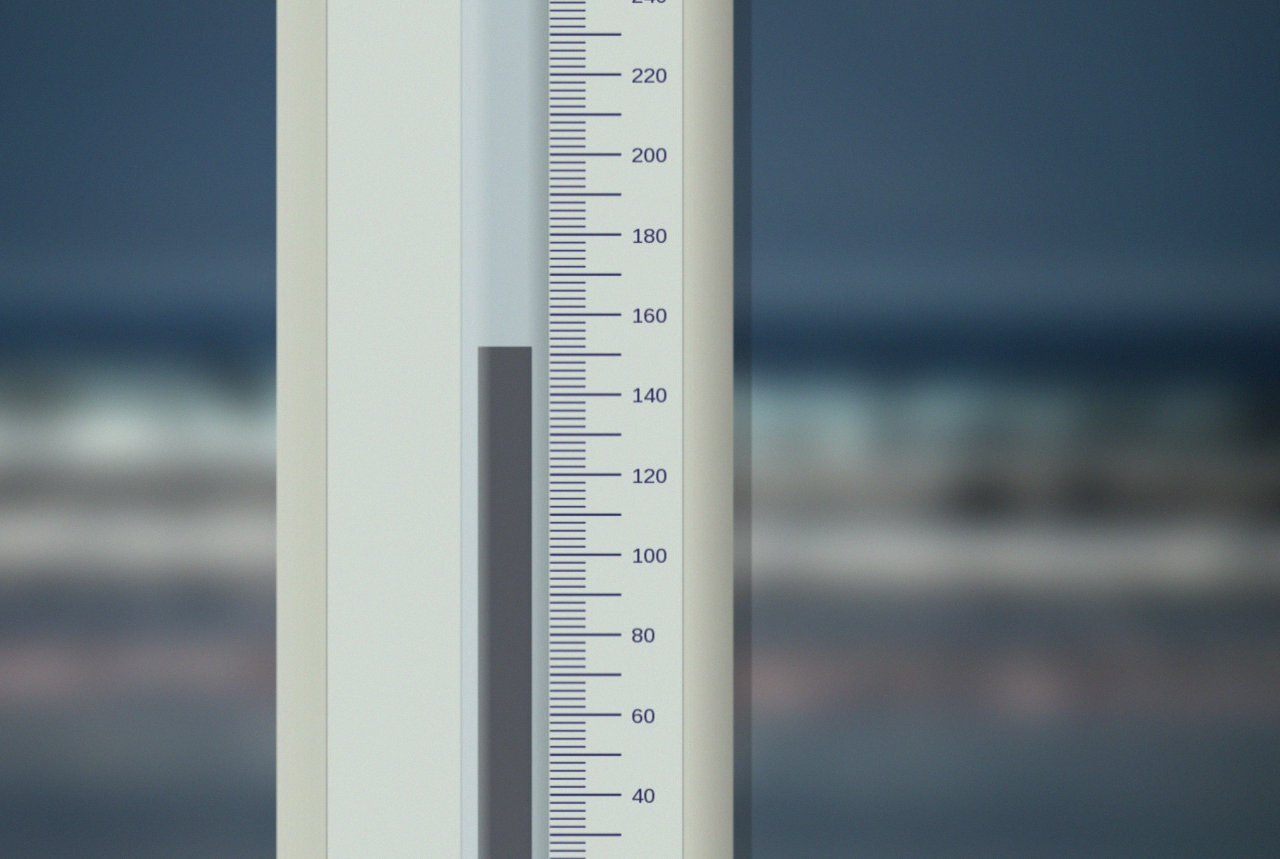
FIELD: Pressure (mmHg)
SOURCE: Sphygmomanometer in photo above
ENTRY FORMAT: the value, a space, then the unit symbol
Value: 152 mmHg
